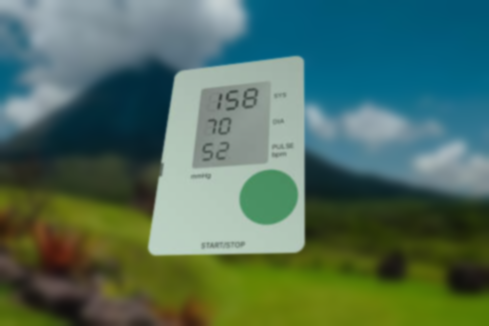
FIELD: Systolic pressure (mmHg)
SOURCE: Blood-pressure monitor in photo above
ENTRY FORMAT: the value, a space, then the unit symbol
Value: 158 mmHg
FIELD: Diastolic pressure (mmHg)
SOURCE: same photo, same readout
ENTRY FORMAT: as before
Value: 70 mmHg
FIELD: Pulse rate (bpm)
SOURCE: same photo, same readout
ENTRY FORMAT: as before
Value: 52 bpm
